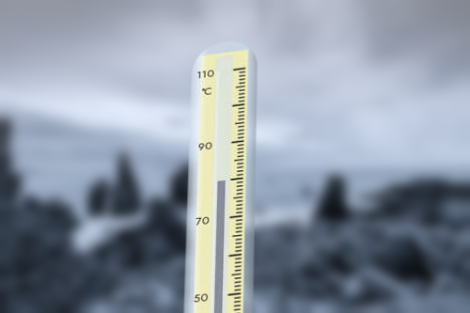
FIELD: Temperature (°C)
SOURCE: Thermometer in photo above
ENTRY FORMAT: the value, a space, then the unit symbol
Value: 80 °C
